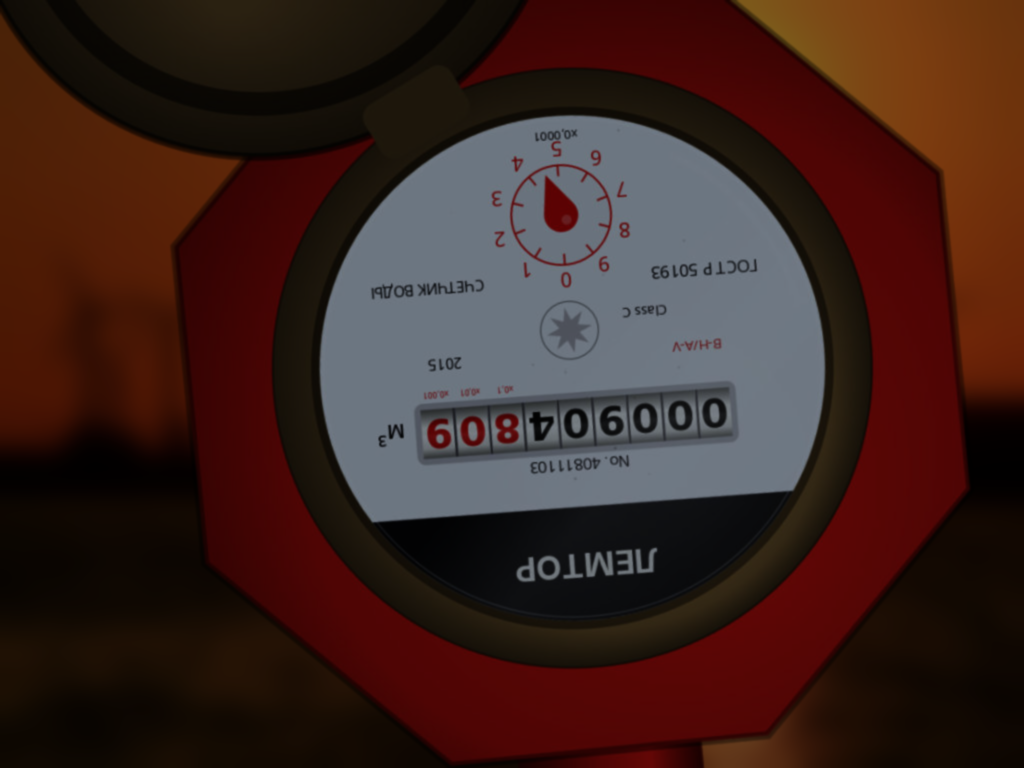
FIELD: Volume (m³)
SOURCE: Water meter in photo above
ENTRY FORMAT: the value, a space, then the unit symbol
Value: 904.8094 m³
